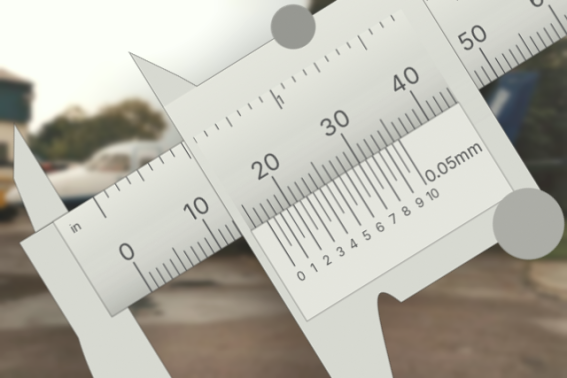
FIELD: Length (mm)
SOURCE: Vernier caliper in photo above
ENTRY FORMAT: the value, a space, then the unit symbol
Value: 16.6 mm
